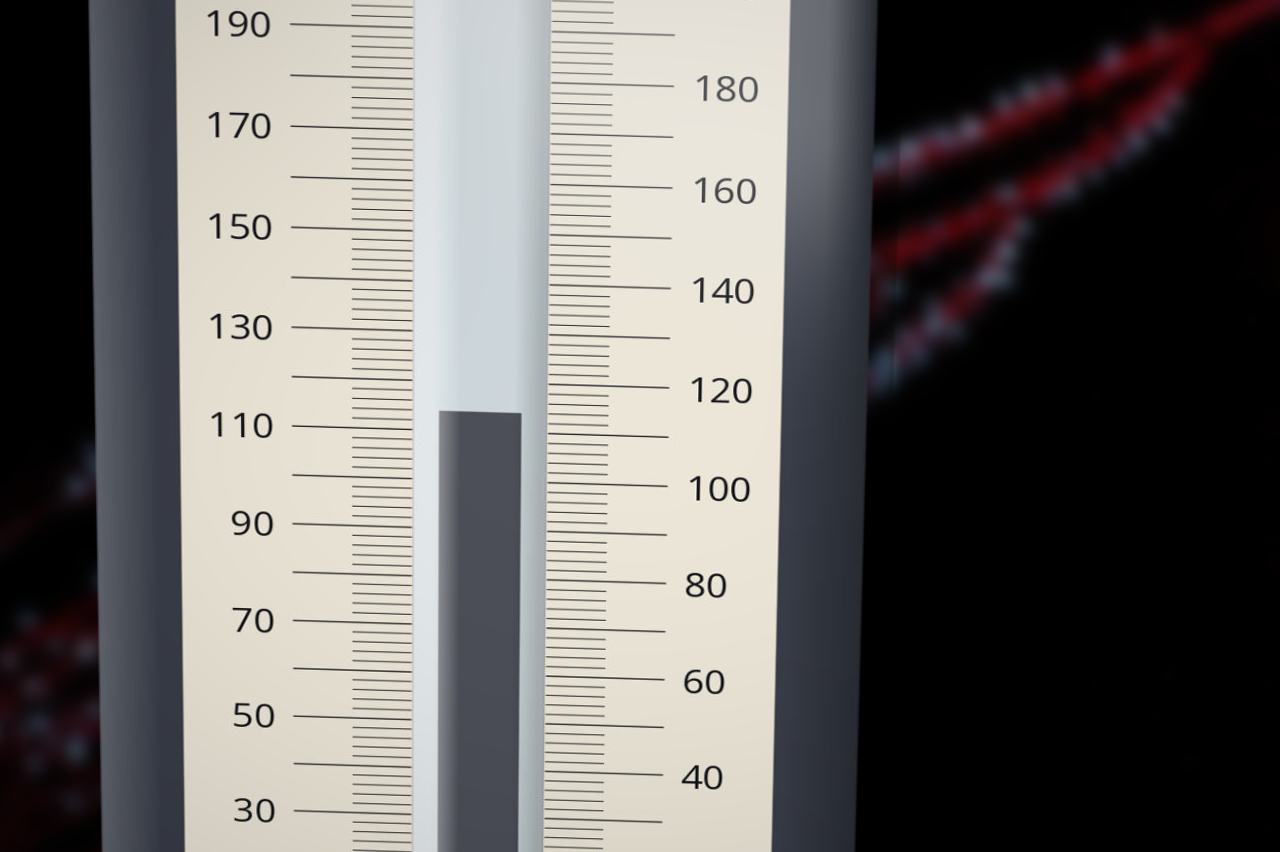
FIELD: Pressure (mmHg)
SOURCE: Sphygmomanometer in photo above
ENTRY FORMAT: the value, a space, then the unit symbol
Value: 114 mmHg
